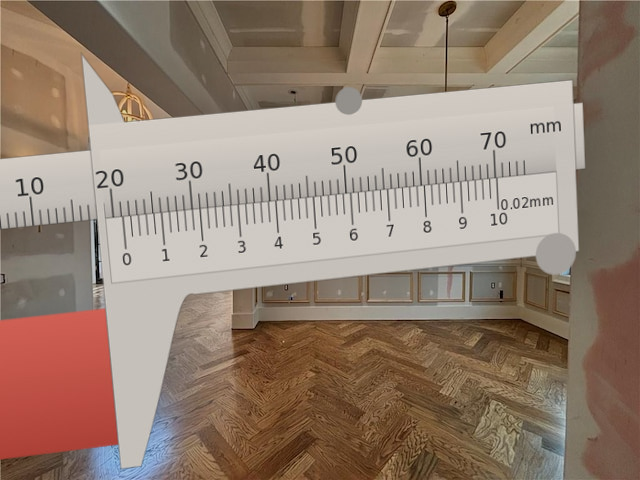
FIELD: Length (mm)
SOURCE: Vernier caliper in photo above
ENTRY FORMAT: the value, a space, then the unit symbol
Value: 21.2 mm
